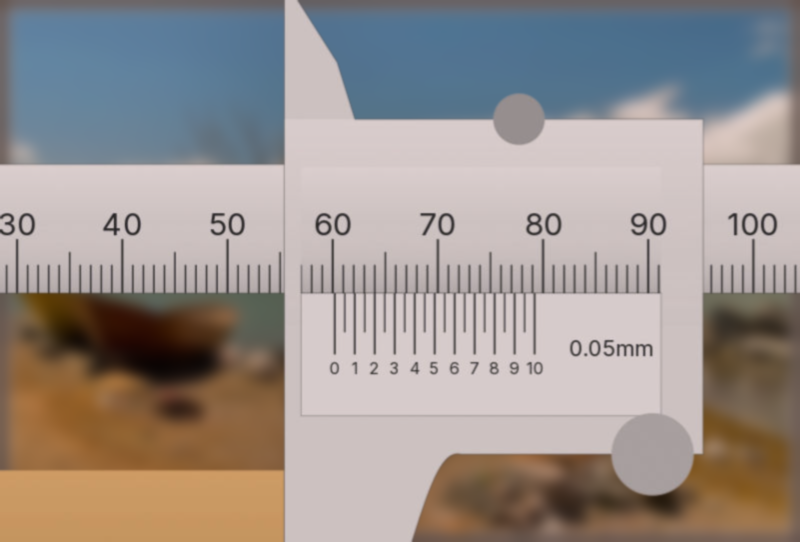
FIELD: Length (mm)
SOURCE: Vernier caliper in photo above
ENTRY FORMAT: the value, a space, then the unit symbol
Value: 60.2 mm
